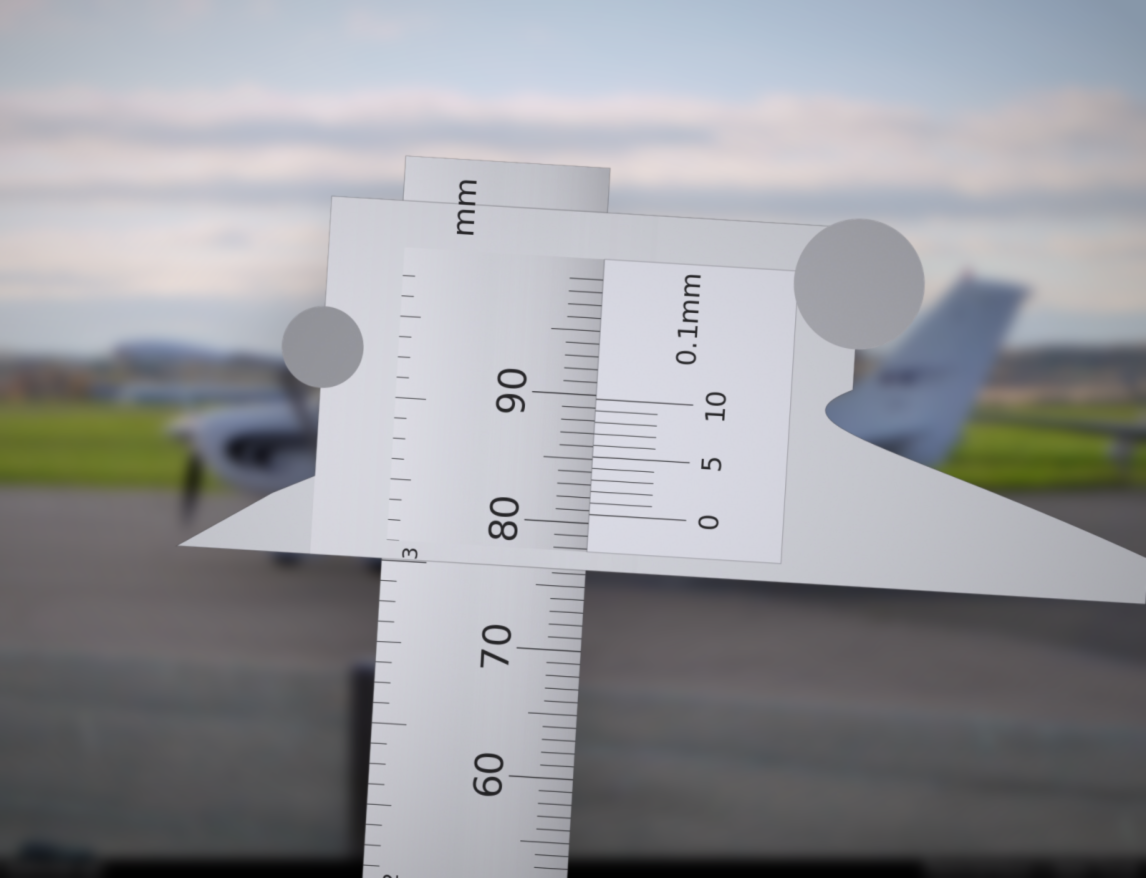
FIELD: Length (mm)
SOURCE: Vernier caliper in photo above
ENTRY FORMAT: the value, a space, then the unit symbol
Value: 80.7 mm
